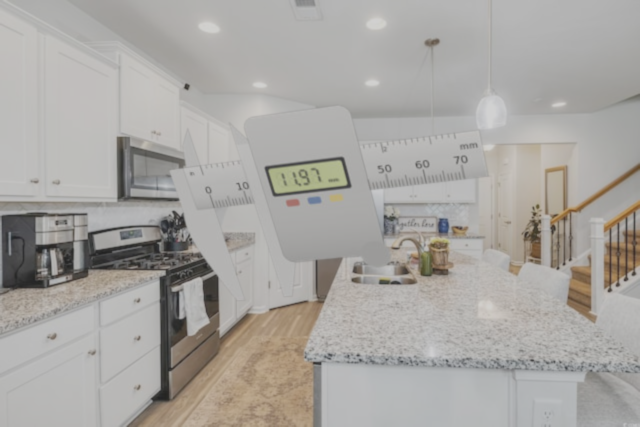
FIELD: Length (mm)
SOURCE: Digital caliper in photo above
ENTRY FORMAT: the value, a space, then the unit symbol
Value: 11.97 mm
